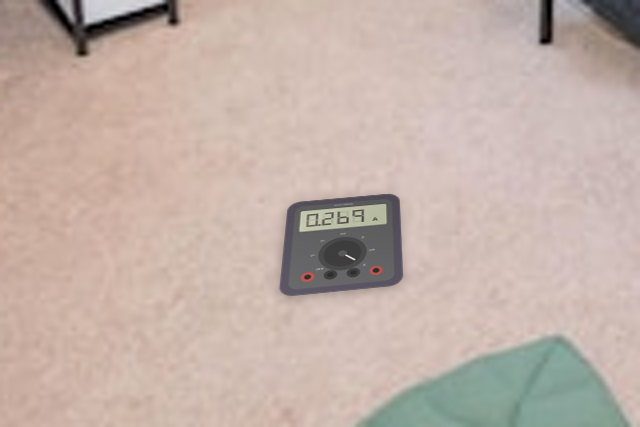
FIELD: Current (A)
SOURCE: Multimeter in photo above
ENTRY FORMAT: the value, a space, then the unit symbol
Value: 0.269 A
